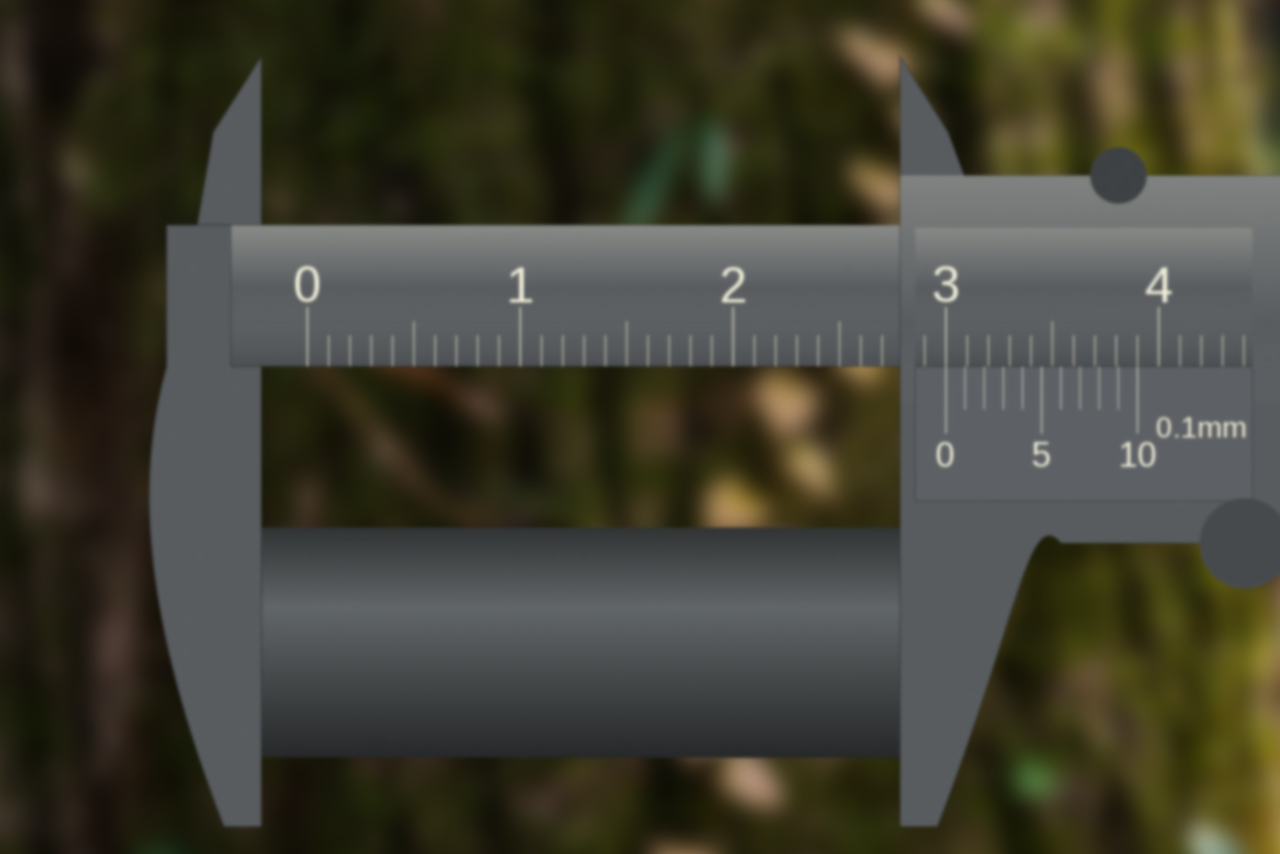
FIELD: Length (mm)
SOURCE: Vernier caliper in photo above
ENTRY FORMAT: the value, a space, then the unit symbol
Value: 30.0 mm
